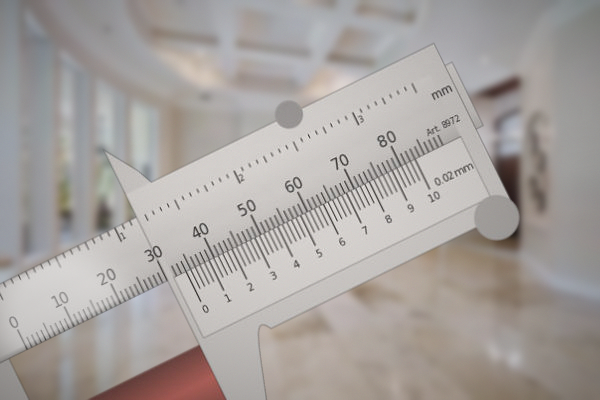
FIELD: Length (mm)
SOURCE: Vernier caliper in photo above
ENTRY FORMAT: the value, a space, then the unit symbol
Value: 34.0 mm
